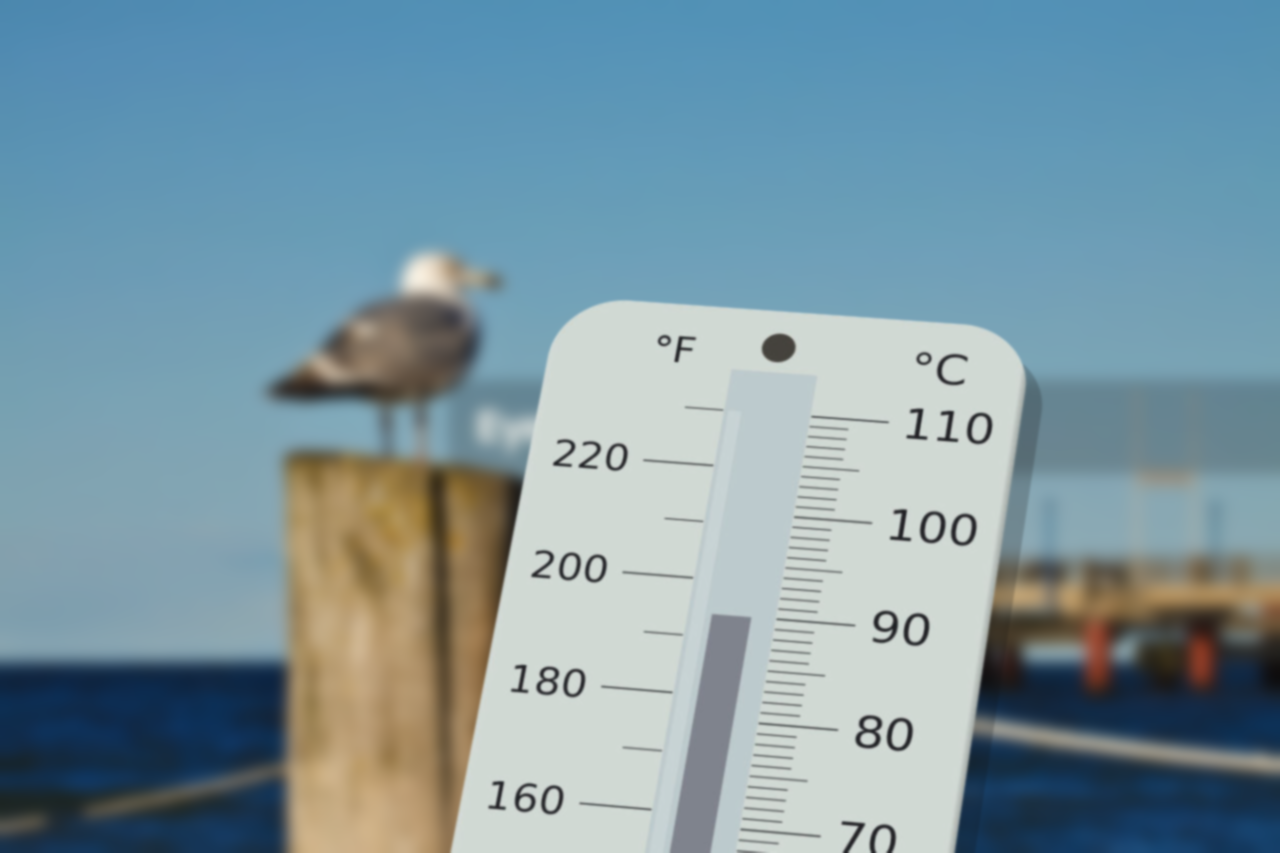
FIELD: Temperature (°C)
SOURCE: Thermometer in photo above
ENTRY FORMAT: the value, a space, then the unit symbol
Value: 90 °C
